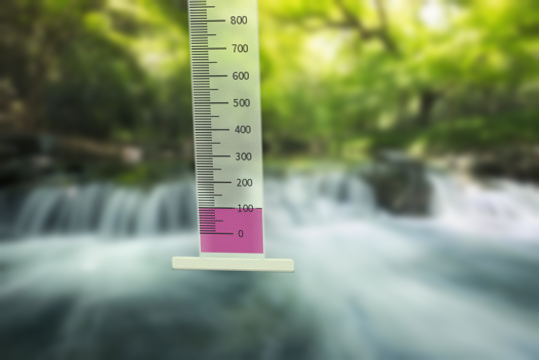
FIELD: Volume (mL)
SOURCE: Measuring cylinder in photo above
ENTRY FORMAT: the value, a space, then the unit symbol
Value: 100 mL
